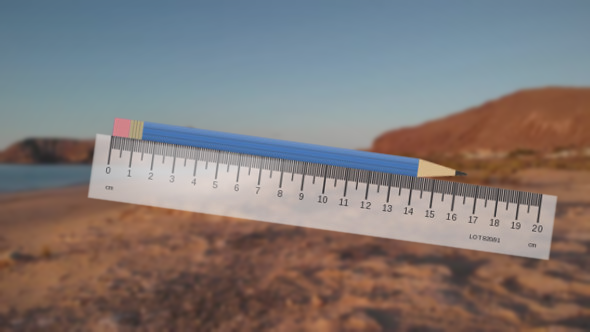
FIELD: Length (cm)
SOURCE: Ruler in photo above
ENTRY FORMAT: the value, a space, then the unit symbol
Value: 16.5 cm
